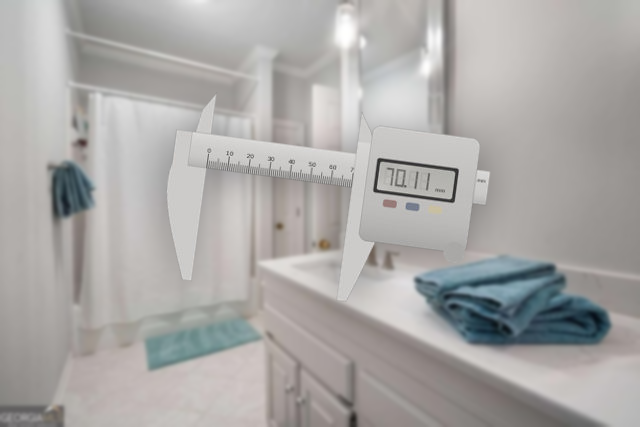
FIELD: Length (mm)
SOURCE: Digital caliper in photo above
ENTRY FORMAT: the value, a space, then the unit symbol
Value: 70.11 mm
